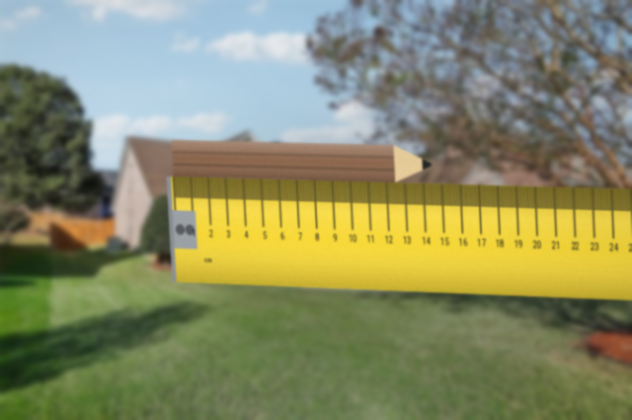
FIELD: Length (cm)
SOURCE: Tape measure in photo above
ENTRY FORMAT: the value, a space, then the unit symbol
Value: 14.5 cm
